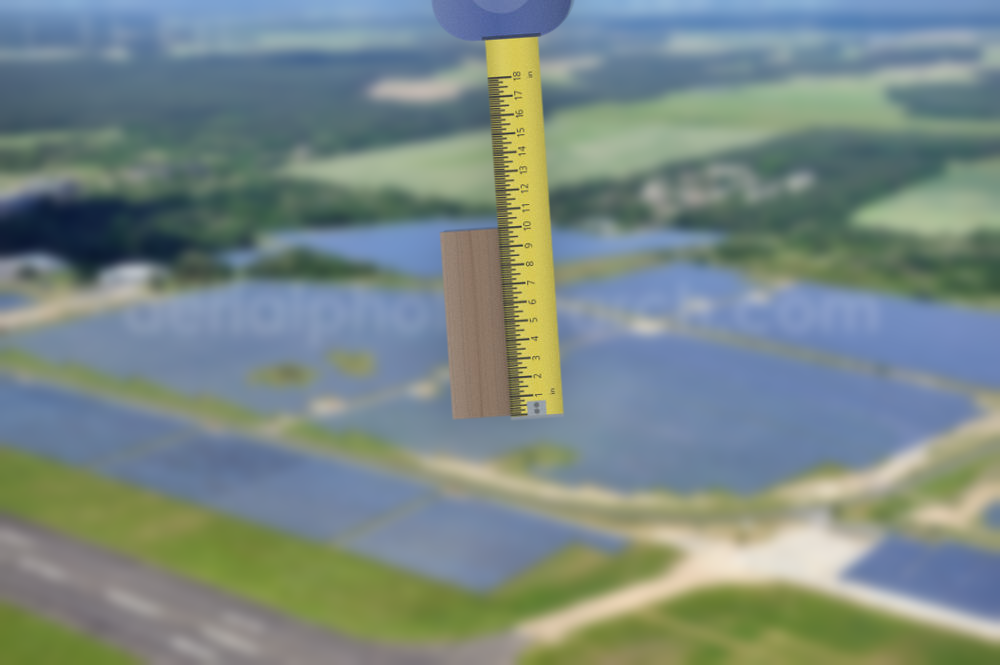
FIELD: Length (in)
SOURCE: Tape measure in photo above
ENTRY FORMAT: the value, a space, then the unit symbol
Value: 10 in
